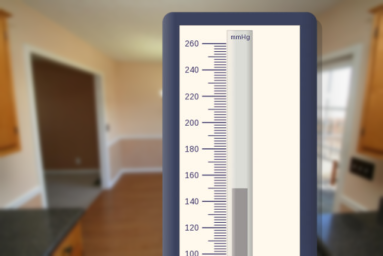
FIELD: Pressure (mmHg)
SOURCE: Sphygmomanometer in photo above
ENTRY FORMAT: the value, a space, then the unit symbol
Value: 150 mmHg
